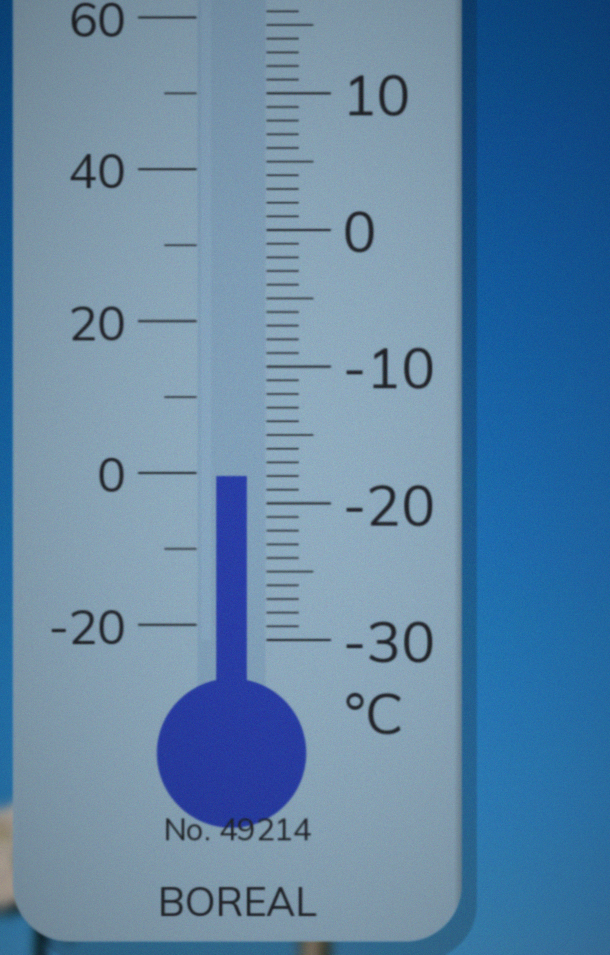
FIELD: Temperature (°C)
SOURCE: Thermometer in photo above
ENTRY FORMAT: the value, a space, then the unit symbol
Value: -18 °C
